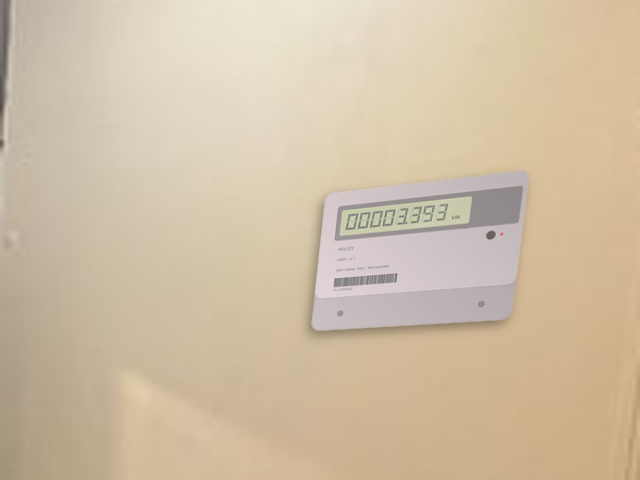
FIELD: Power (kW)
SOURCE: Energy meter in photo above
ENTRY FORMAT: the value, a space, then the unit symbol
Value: 3.393 kW
